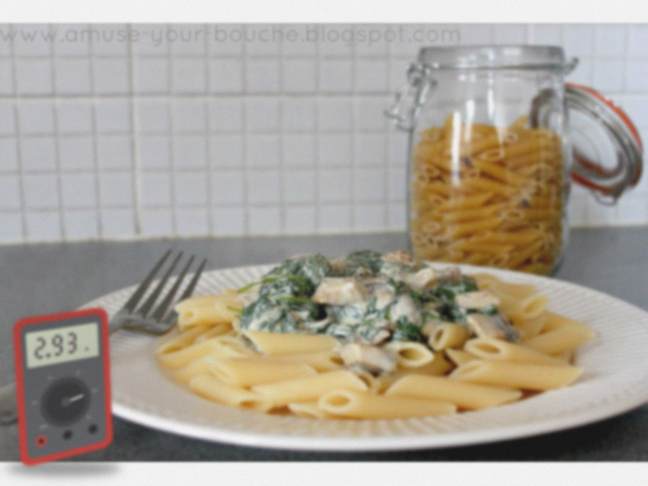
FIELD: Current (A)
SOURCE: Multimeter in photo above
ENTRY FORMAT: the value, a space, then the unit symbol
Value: 2.93 A
